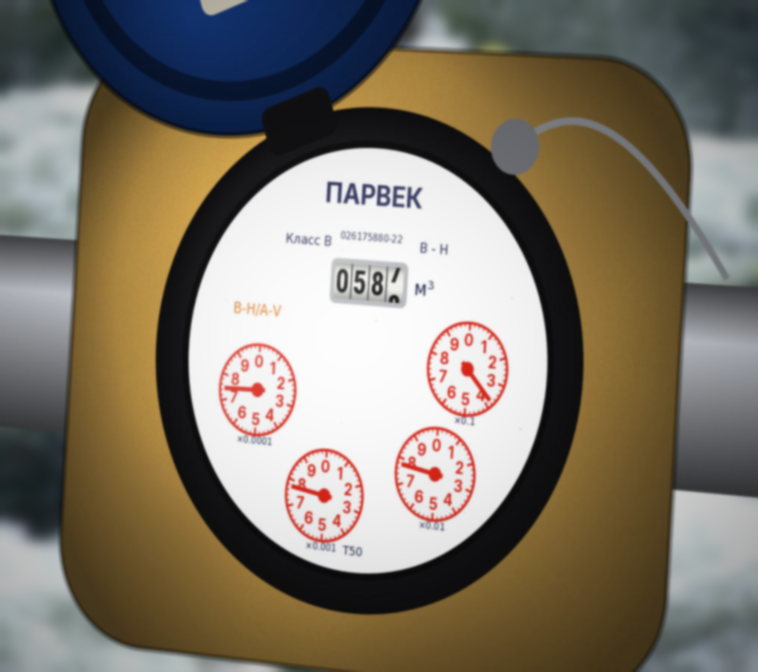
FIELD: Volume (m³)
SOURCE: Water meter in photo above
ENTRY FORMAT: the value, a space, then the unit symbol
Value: 587.3777 m³
